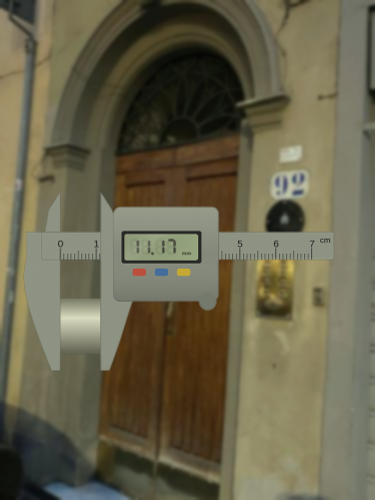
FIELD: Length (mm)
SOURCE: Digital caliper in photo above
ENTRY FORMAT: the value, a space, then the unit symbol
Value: 11.17 mm
